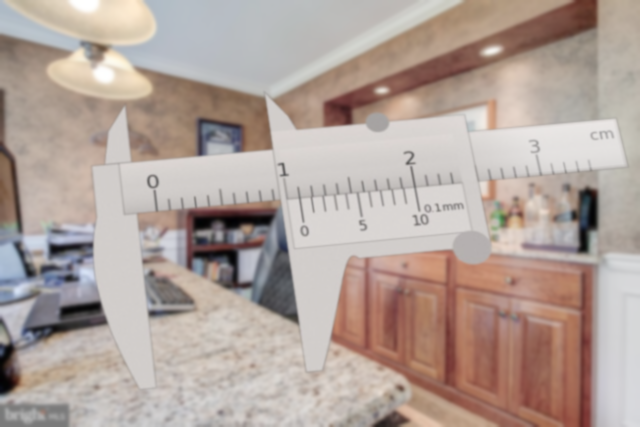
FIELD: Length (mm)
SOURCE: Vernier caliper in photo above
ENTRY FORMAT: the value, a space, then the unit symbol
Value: 11.0 mm
